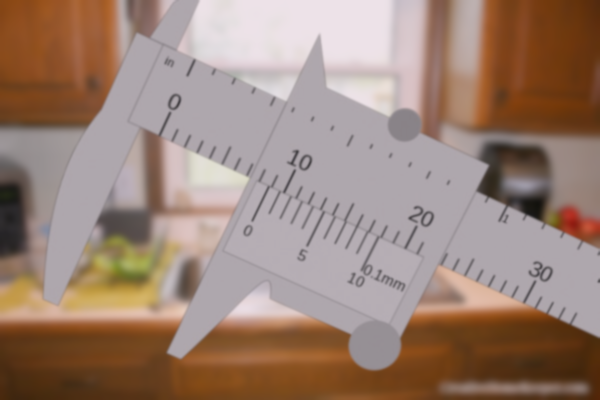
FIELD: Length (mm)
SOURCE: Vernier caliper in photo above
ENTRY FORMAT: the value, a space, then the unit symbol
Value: 8.8 mm
